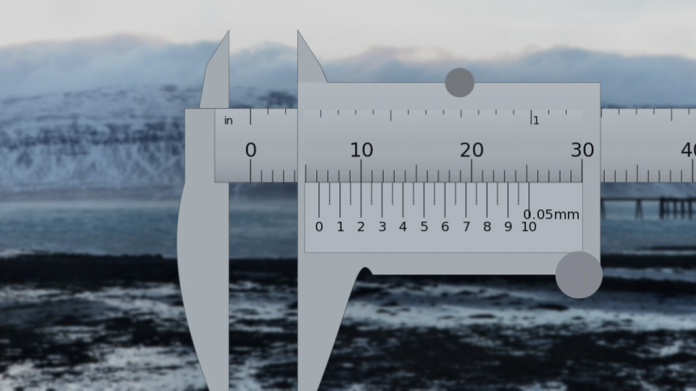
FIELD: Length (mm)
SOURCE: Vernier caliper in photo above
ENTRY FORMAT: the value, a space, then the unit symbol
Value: 6.2 mm
